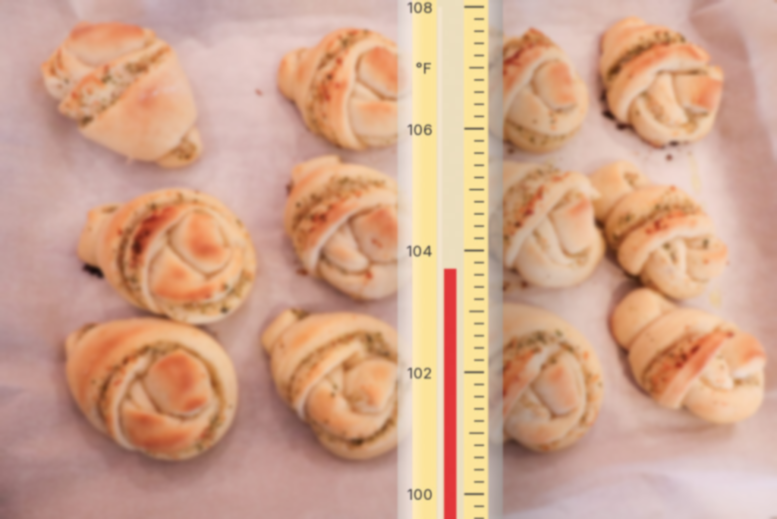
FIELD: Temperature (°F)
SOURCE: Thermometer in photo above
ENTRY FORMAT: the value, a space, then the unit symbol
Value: 103.7 °F
